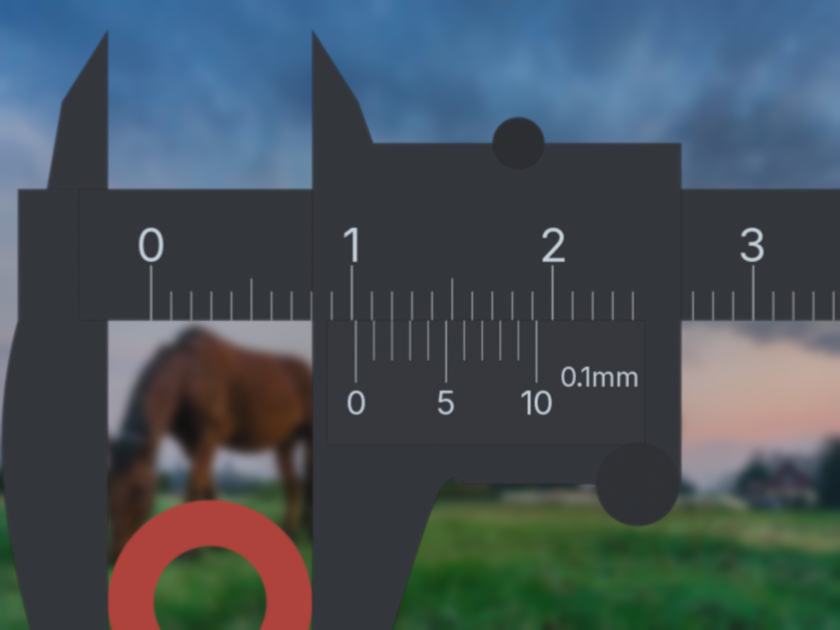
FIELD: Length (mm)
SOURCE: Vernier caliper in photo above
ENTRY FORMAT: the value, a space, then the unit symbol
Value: 10.2 mm
